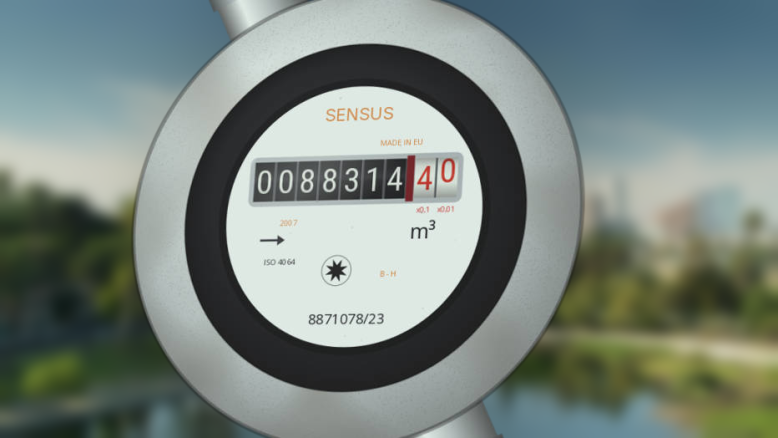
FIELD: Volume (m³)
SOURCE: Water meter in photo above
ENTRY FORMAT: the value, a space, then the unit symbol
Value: 88314.40 m³
